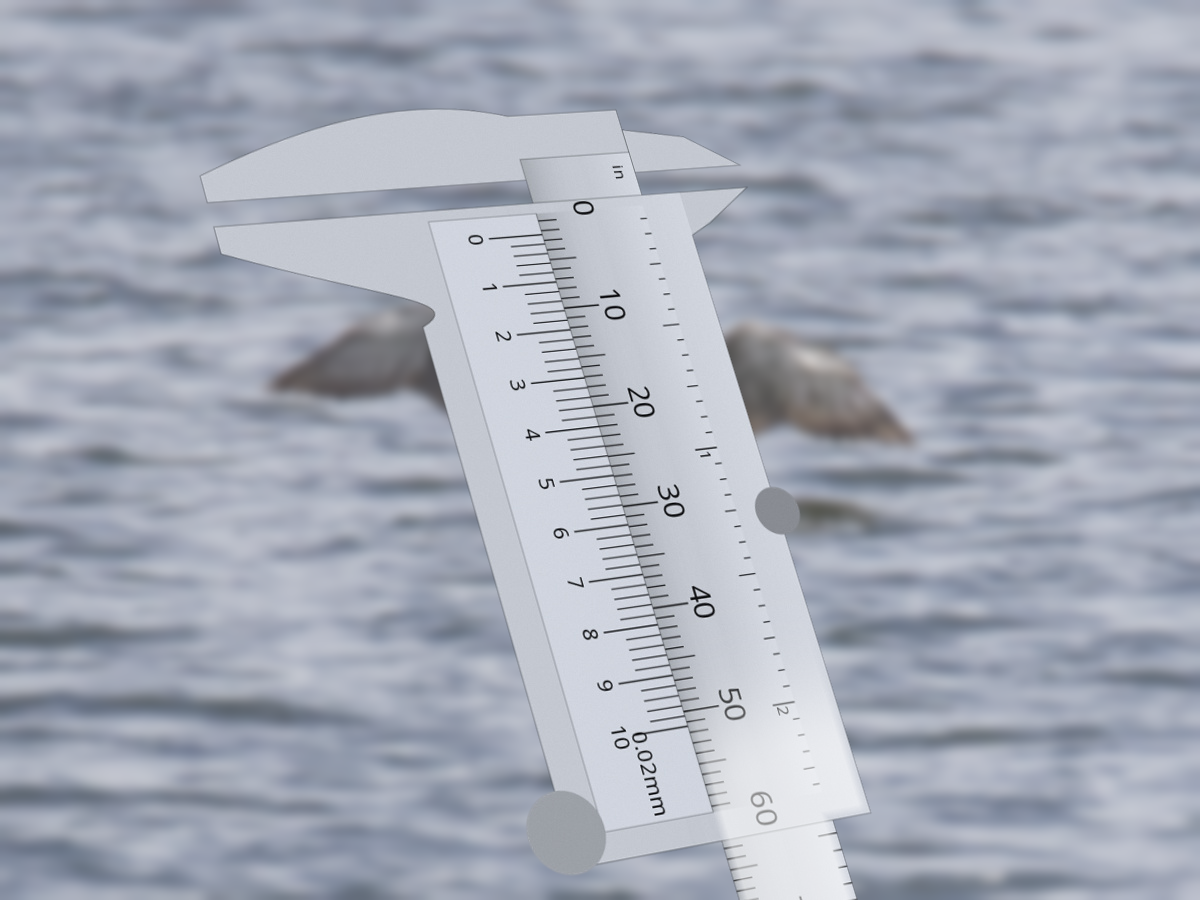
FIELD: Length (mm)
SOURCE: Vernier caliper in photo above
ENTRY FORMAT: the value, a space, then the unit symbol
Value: 2.4 mm
